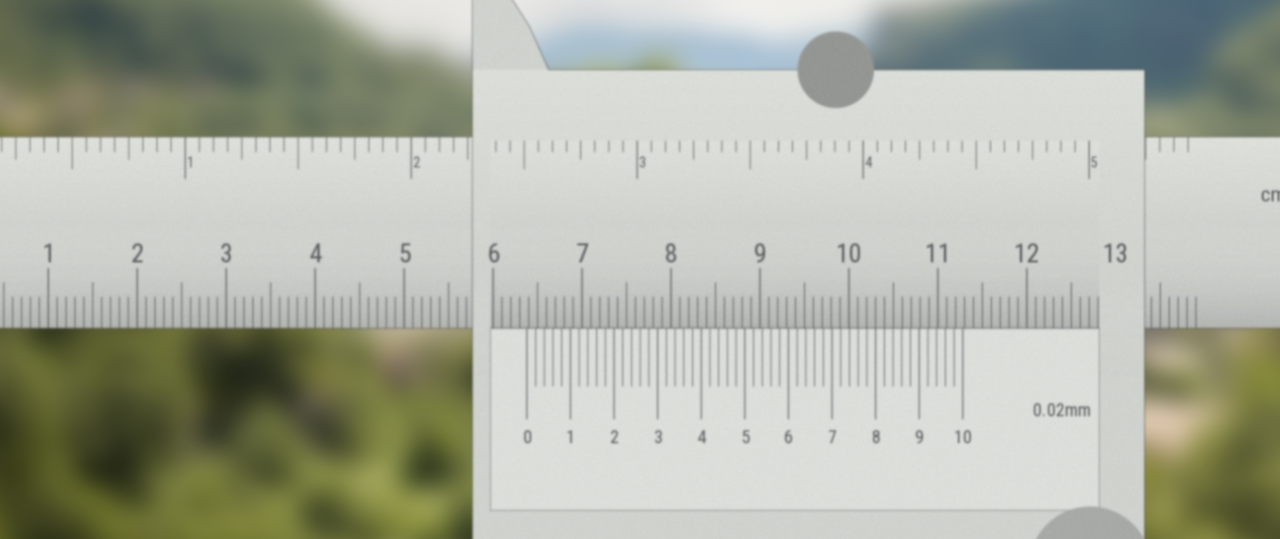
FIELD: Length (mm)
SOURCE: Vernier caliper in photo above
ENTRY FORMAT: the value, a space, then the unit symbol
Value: 63.8 mm
